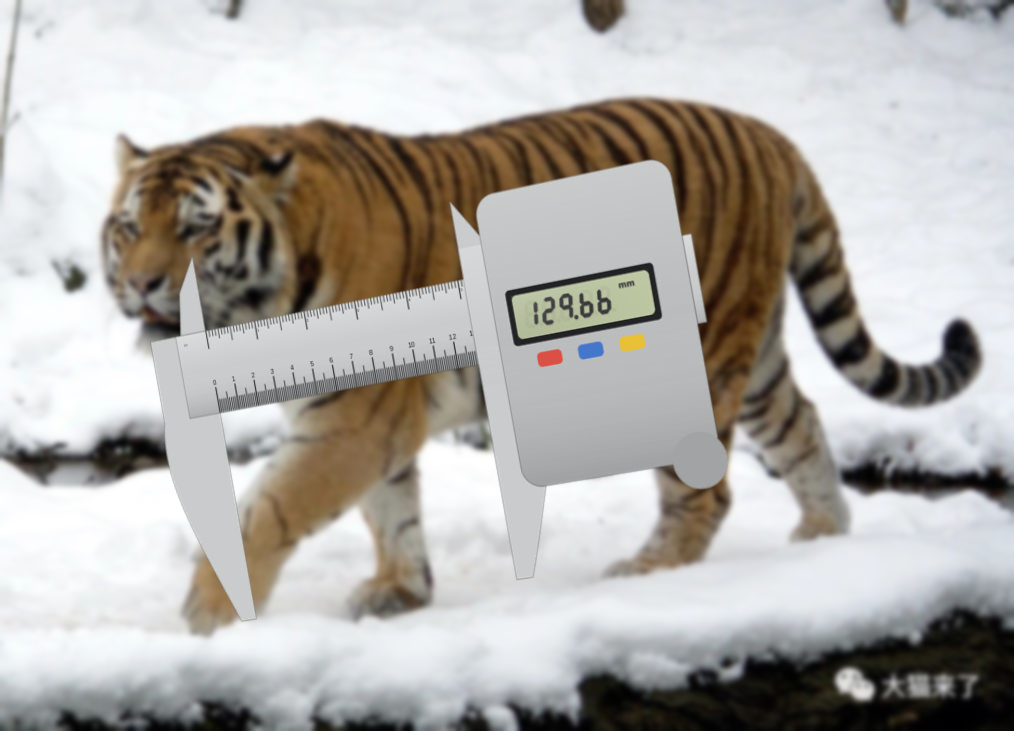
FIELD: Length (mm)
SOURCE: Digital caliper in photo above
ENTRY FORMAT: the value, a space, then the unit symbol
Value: 129.66 mm
